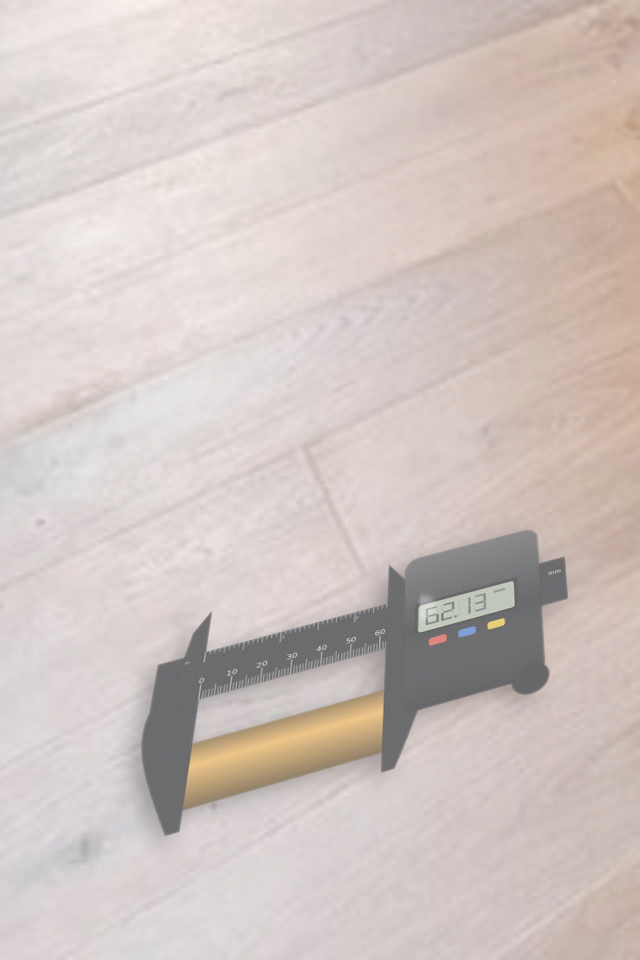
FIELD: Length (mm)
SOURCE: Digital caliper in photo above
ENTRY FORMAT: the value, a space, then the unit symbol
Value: 62.13 mm
